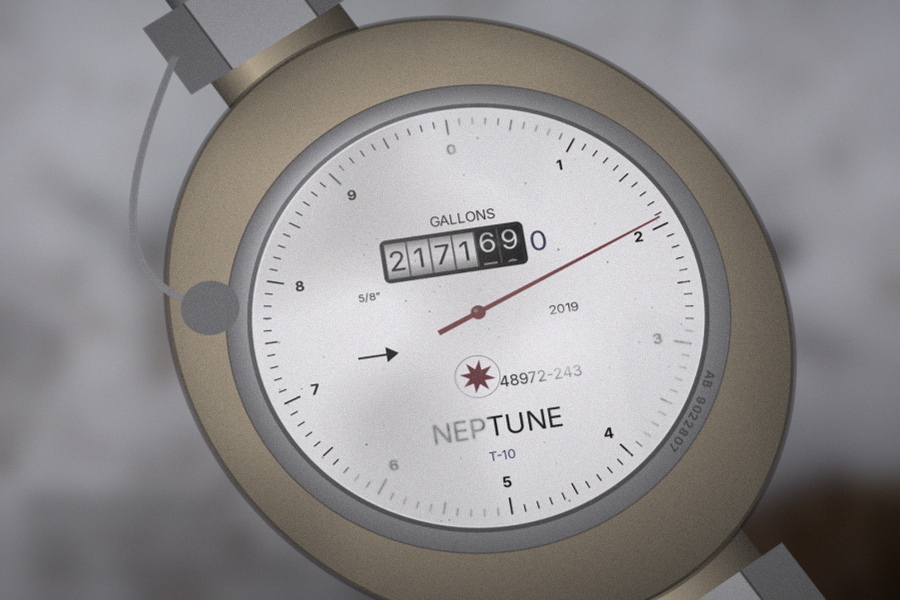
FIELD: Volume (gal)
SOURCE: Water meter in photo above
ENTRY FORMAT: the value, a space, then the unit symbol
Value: 2171691.9 gal
